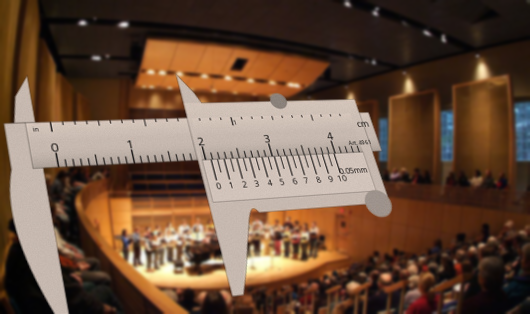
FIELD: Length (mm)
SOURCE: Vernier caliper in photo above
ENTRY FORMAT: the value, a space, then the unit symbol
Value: 20.8 mm
